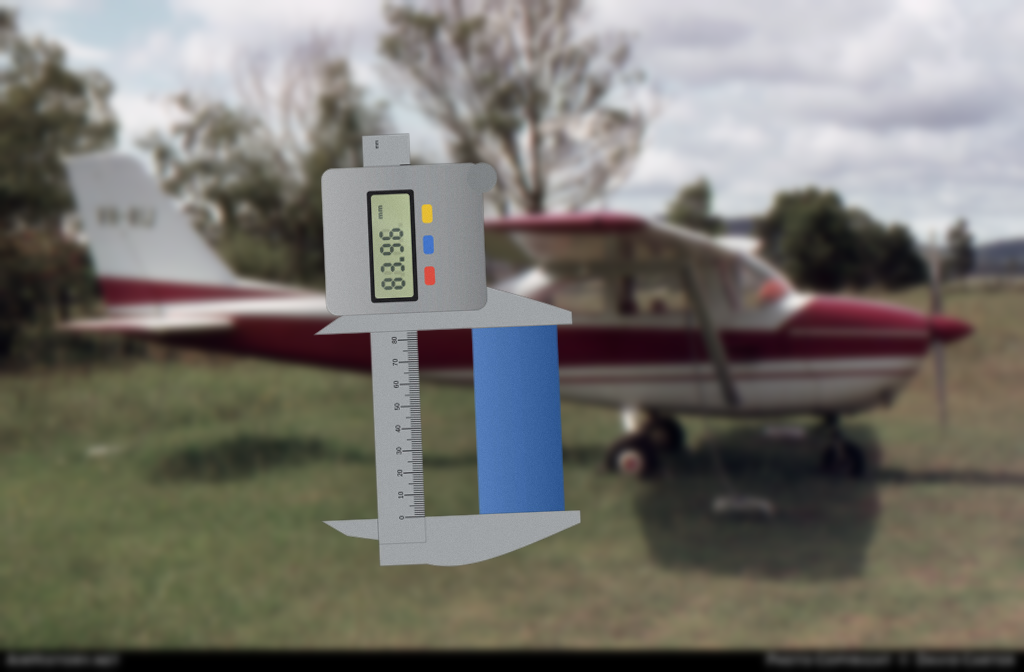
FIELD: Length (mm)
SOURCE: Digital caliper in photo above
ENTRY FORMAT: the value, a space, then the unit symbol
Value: 83.96 mm
